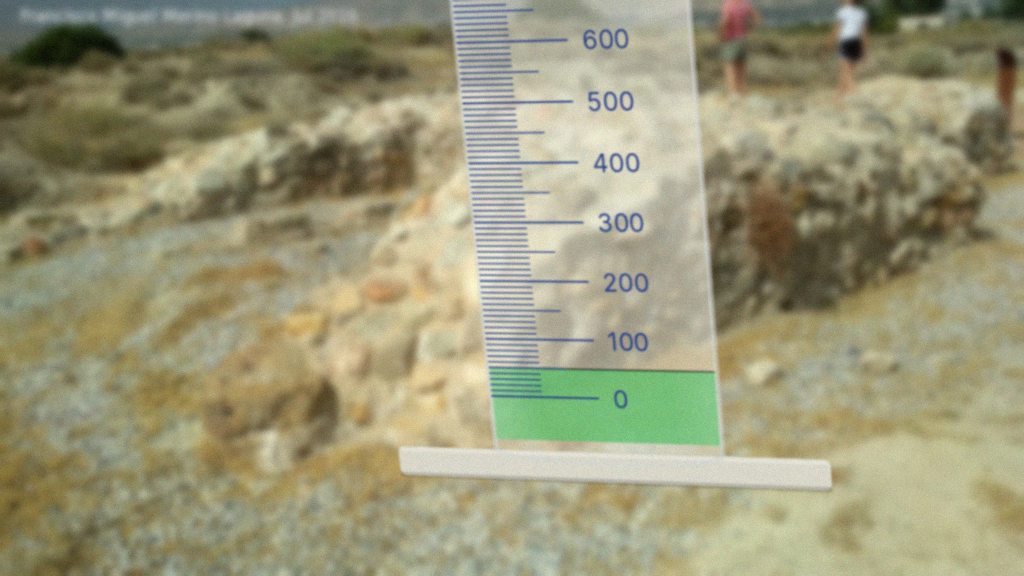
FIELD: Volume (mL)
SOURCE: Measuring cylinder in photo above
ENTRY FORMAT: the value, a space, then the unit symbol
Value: 50 mL
